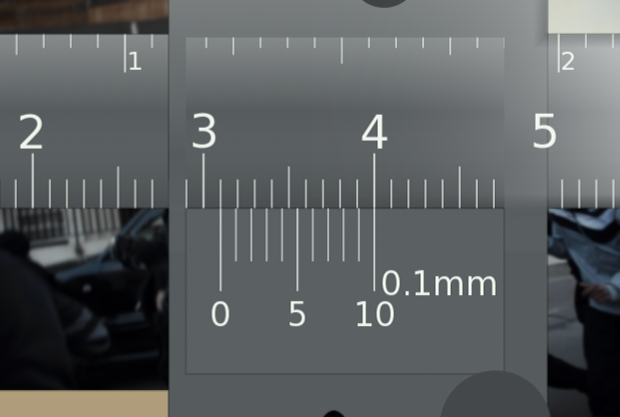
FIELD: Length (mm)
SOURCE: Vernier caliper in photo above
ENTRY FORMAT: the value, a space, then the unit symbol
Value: 31.0 mm
